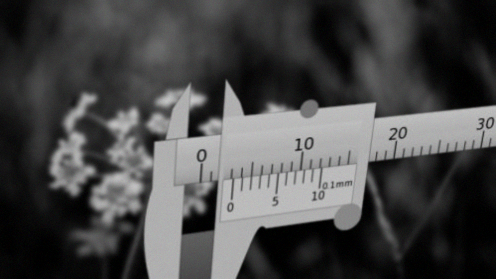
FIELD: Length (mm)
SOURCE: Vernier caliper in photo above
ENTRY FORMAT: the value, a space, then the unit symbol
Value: 3.2 mm
